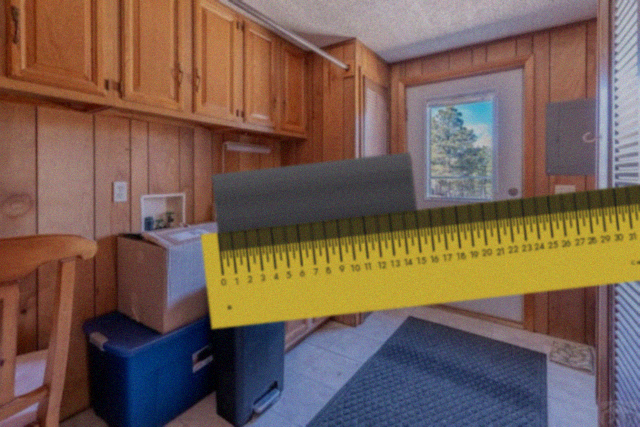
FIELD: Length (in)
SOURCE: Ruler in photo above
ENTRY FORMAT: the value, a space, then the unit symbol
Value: 15 in
